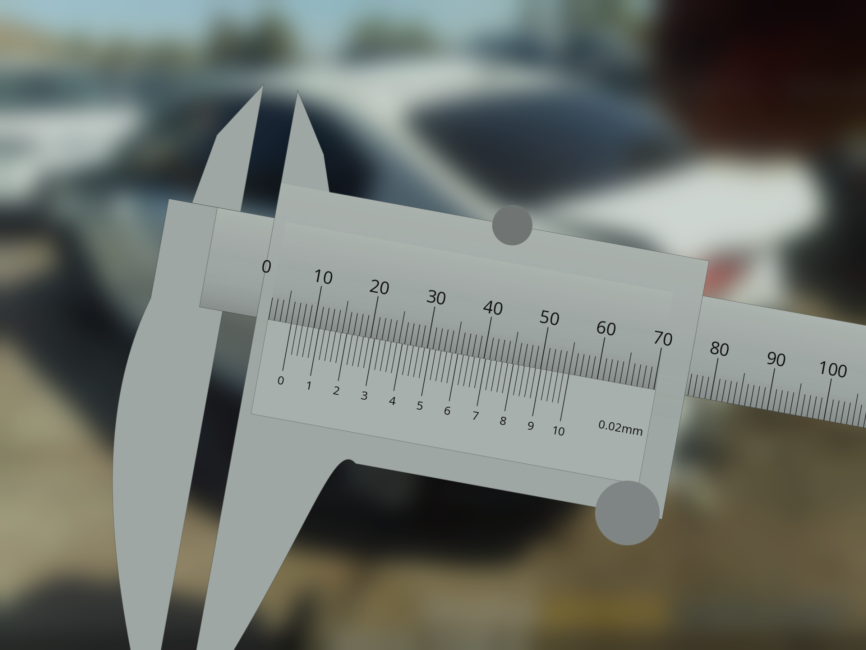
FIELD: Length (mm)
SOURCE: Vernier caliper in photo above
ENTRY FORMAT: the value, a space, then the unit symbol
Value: 6.0 mm
